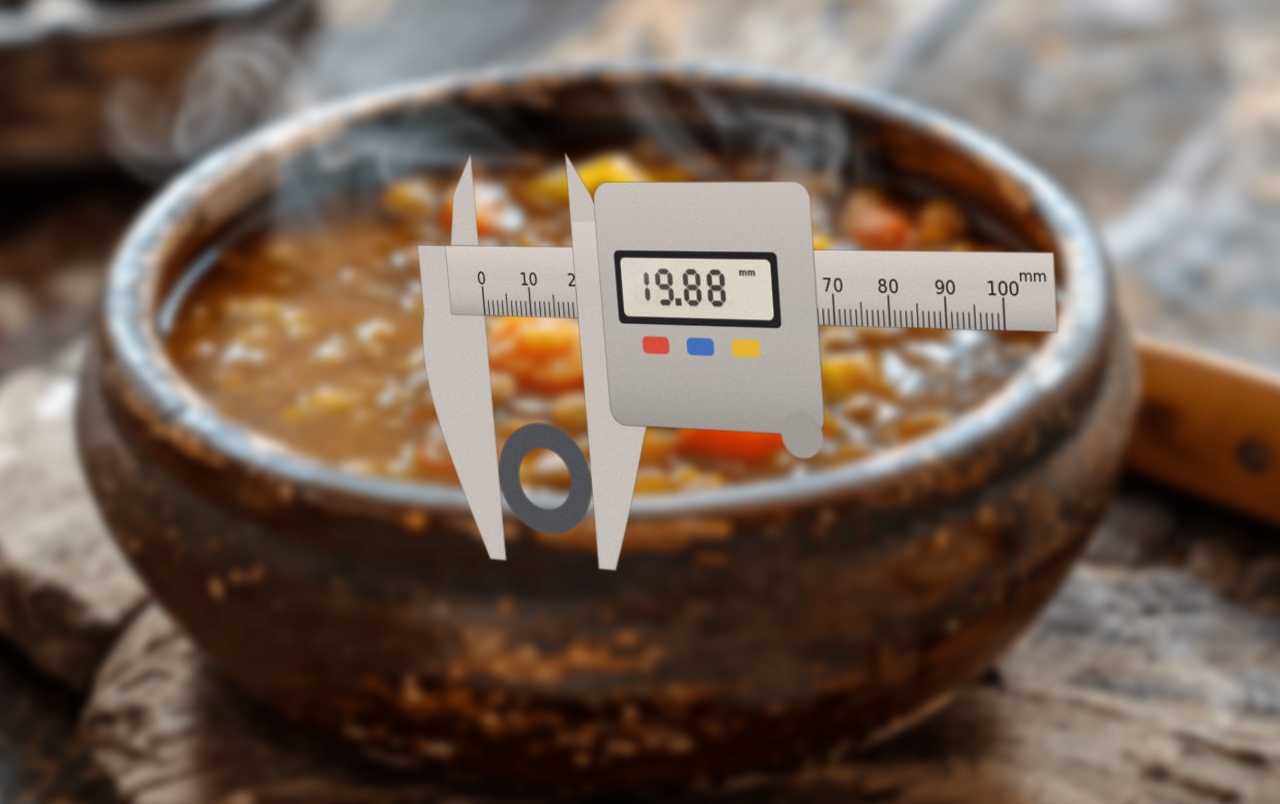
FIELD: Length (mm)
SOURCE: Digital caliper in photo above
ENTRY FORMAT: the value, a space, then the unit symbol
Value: 19.88 mm
